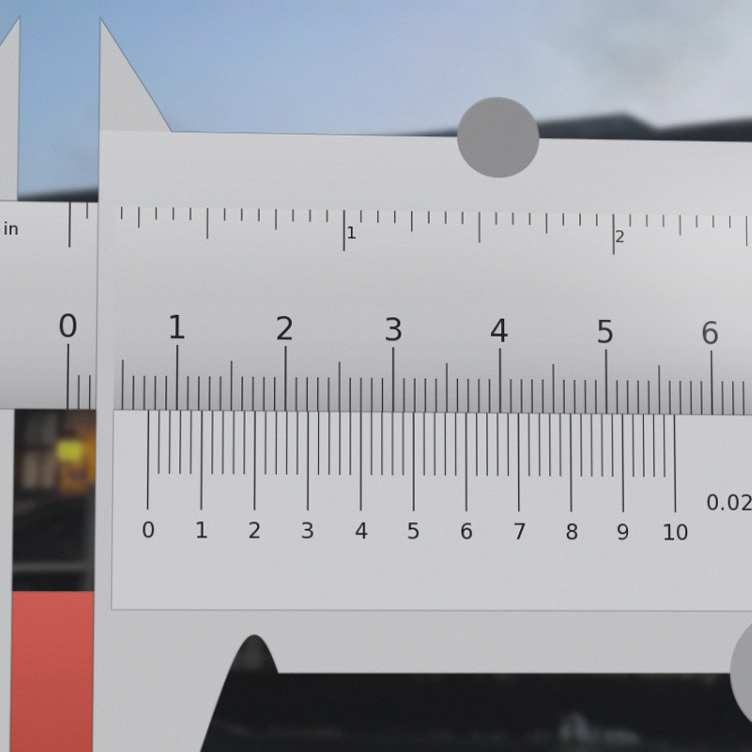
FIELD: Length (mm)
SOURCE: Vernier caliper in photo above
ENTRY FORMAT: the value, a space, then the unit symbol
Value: 7.4 mm
